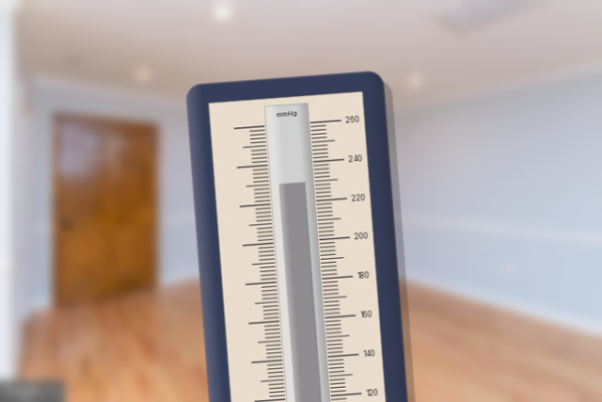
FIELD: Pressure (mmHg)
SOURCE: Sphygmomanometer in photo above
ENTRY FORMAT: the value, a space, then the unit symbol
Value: 230 mmHg
